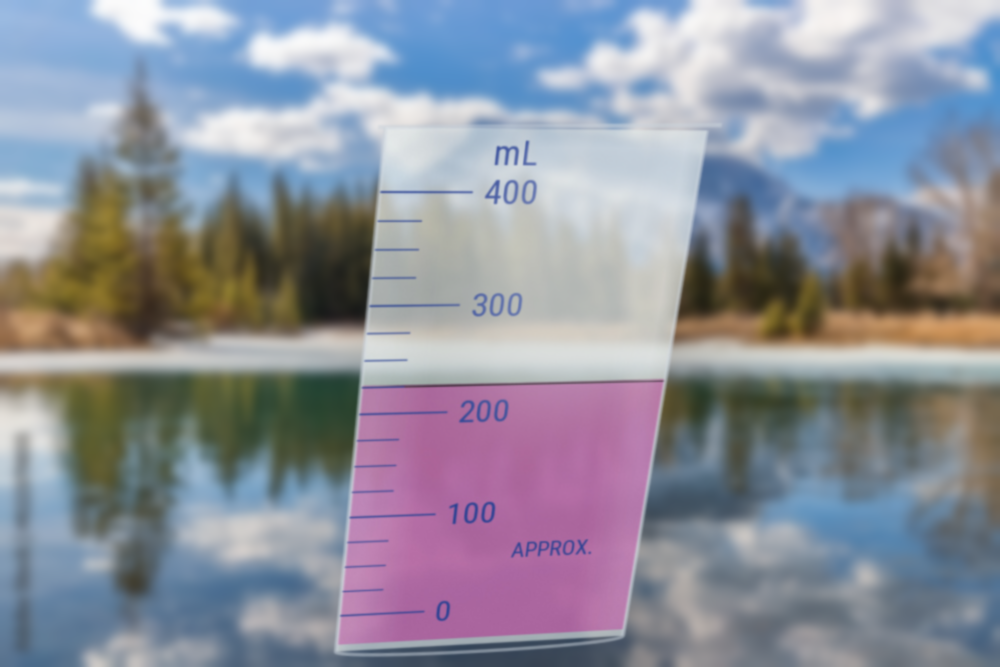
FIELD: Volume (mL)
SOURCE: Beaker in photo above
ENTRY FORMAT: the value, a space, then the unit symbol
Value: 225 mL
